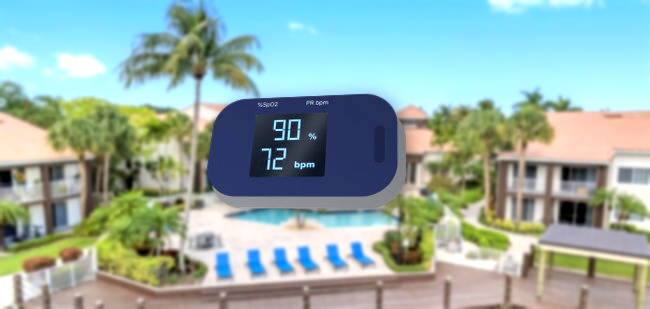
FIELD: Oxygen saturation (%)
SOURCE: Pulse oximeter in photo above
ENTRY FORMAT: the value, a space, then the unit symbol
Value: 90 %
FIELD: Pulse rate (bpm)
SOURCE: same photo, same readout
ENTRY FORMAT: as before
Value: 72 bpm
